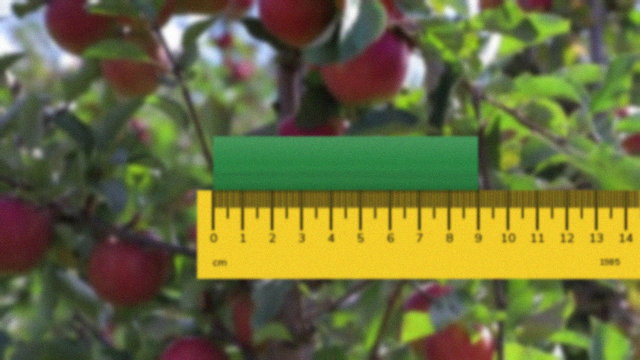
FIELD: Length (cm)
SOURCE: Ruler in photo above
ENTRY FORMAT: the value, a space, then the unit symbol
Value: 9 cm
